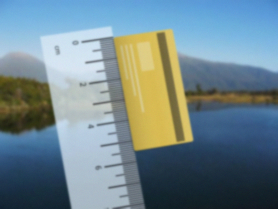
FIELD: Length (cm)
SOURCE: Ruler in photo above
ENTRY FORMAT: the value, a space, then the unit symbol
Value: 5.5 cm
